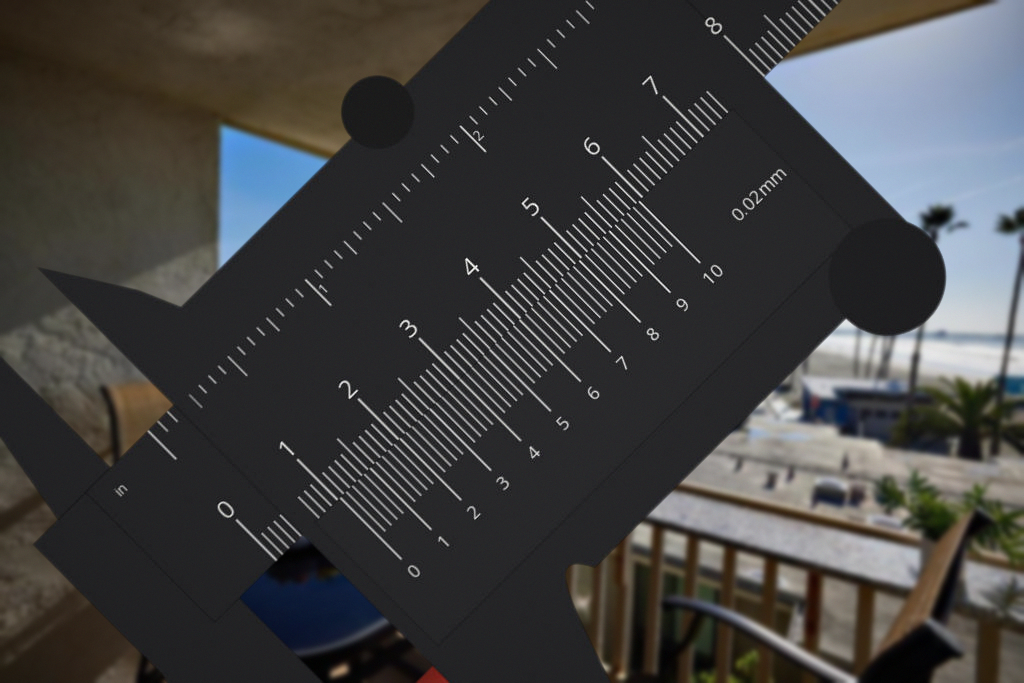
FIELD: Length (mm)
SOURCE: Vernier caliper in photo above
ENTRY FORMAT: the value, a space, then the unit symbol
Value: 10.4 mm
